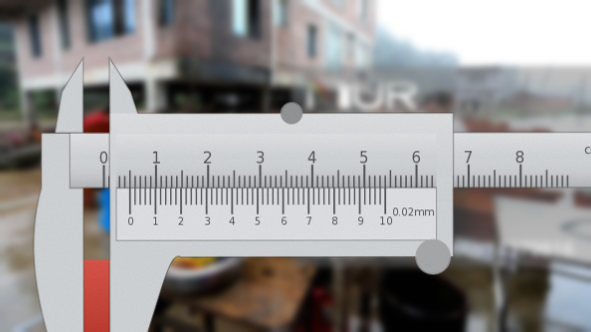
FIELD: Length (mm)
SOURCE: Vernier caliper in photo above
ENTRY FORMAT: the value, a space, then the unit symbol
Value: 5.0 mm
